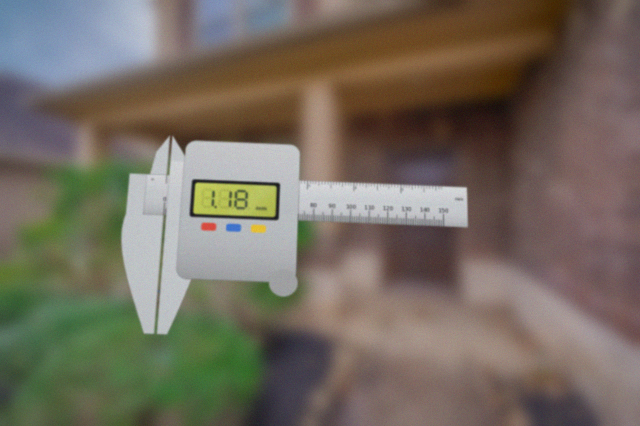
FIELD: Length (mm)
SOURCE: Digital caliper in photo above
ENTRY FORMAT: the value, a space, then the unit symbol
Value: 1.18 mm
